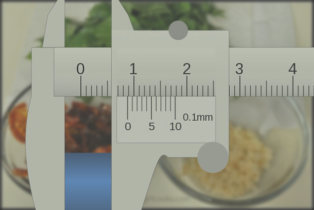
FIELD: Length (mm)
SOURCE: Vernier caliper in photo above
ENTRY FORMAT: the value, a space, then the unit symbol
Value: 8.8 mm
